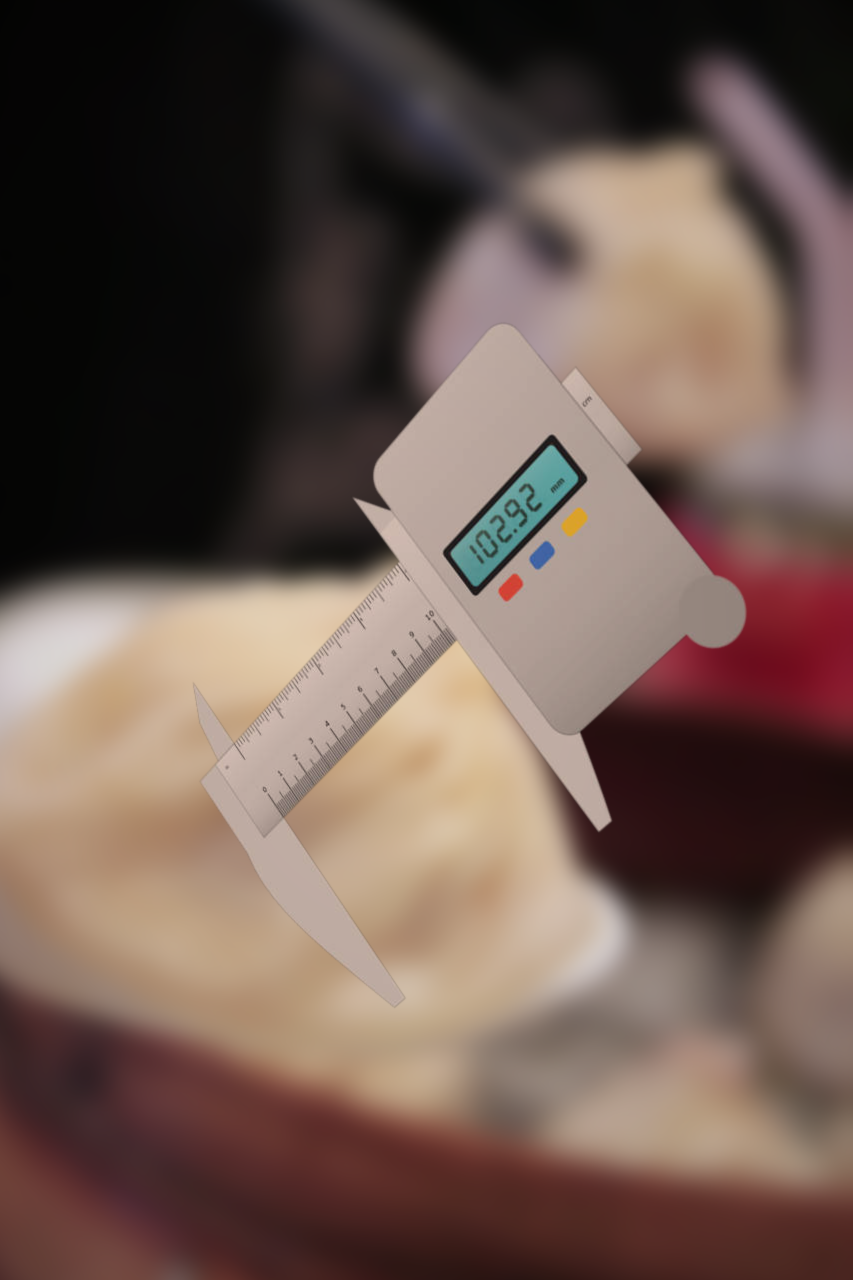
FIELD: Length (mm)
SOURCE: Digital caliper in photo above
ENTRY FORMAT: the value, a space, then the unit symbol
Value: 102.92 mm
